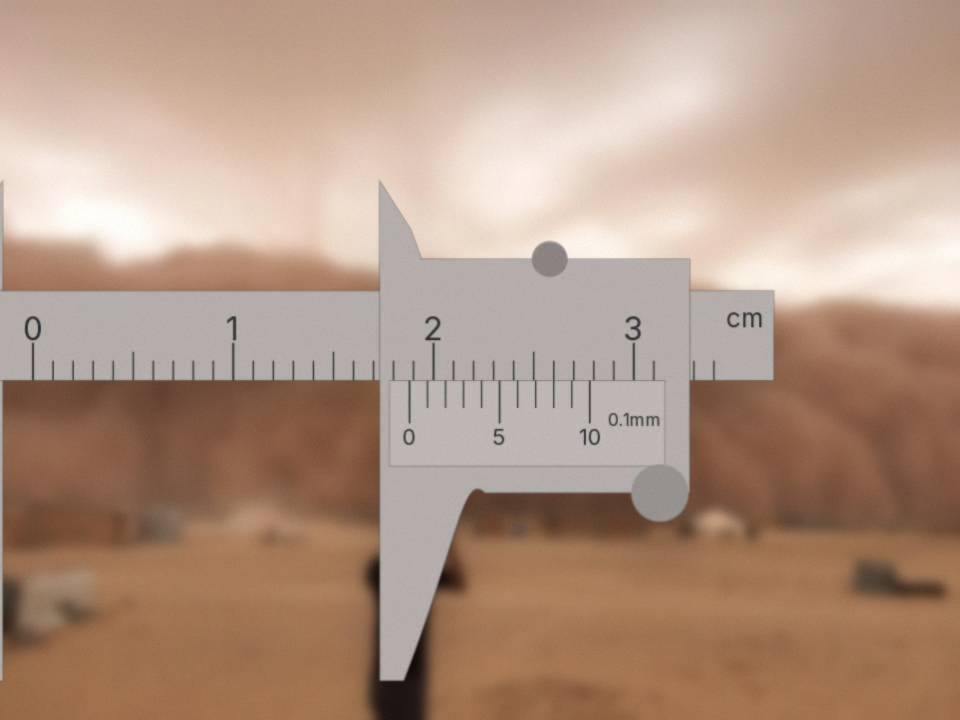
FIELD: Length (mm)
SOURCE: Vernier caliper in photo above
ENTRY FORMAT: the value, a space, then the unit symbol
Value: 18.8 mm
